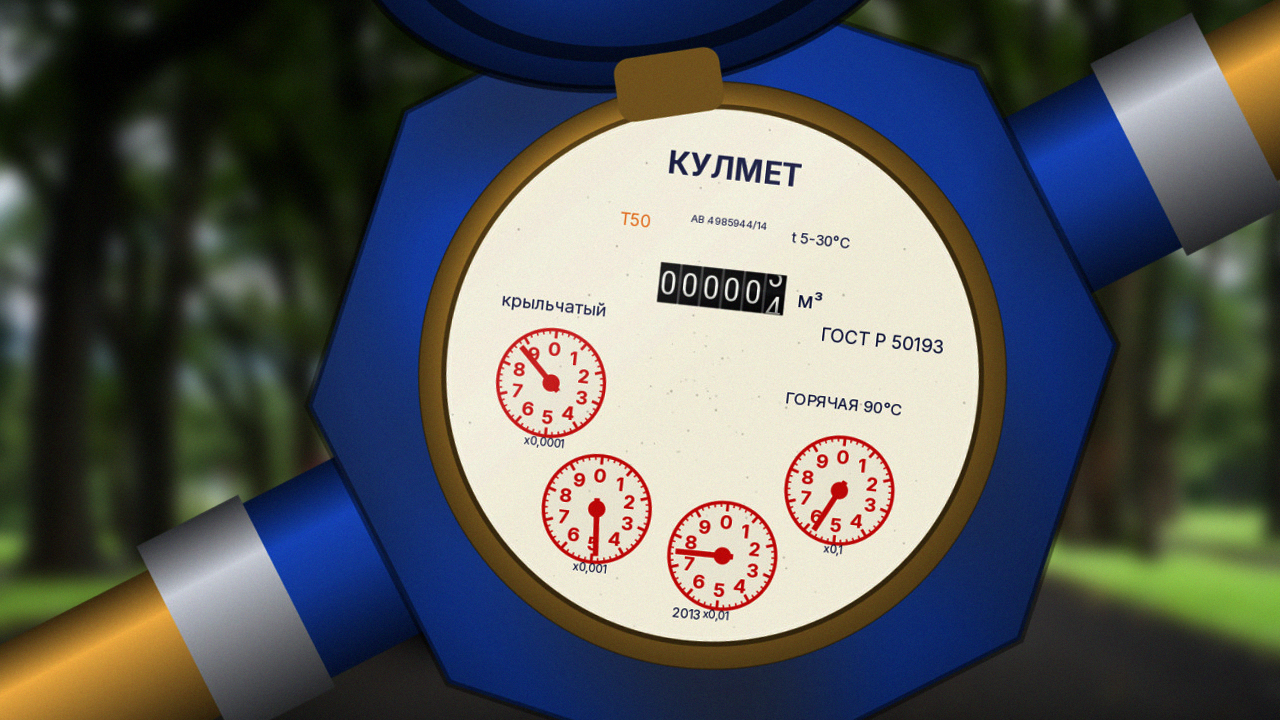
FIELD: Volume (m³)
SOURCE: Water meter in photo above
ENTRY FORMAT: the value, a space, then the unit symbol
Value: 3.5748 m³
